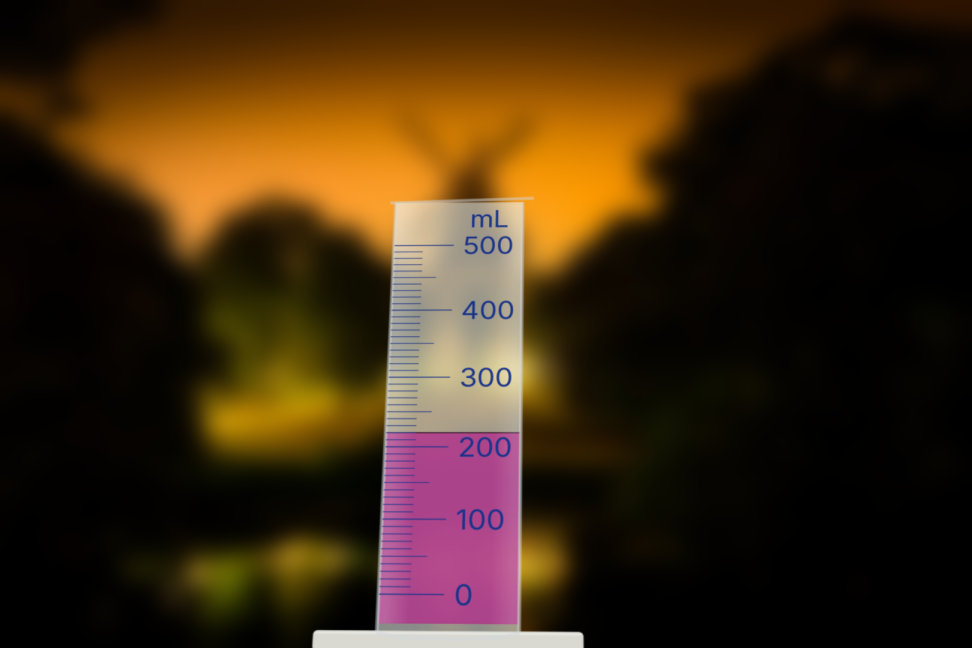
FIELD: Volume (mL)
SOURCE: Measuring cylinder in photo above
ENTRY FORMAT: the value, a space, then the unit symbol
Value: 220 mL
